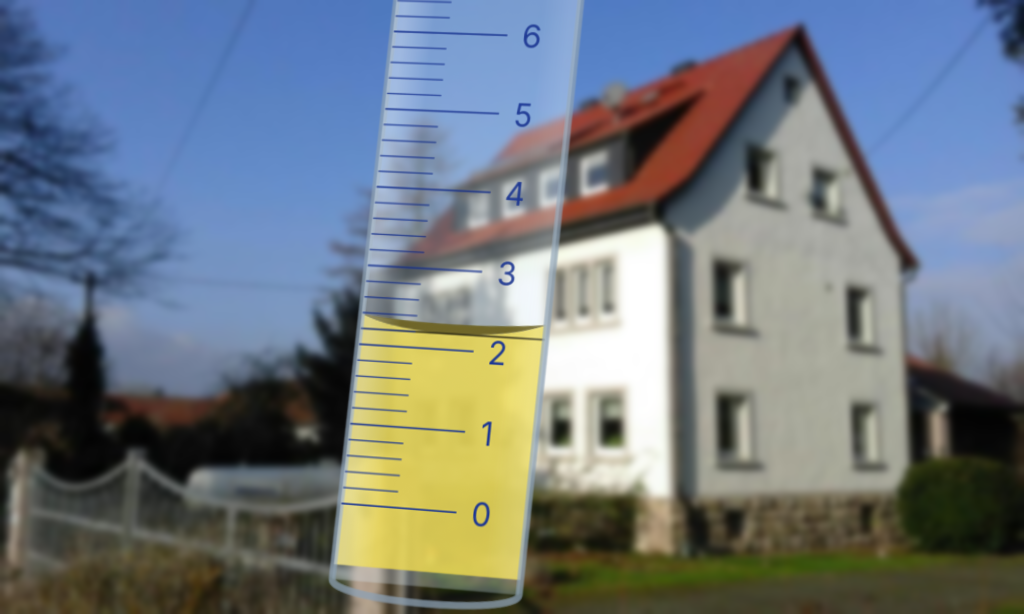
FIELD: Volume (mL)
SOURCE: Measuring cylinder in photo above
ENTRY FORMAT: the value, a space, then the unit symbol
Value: 2.2 mL
